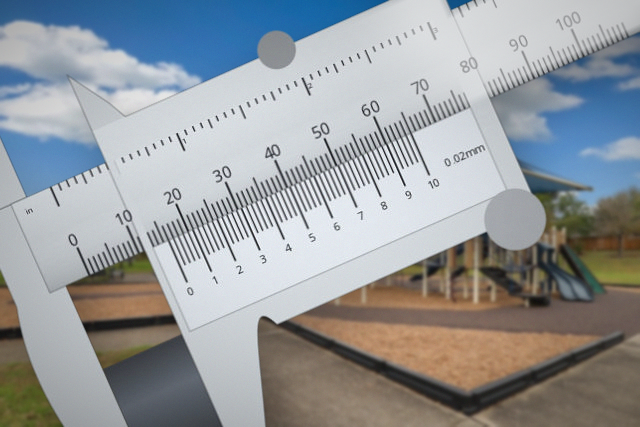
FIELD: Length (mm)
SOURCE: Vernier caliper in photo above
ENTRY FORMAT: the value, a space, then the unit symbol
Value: 16.0 mm
